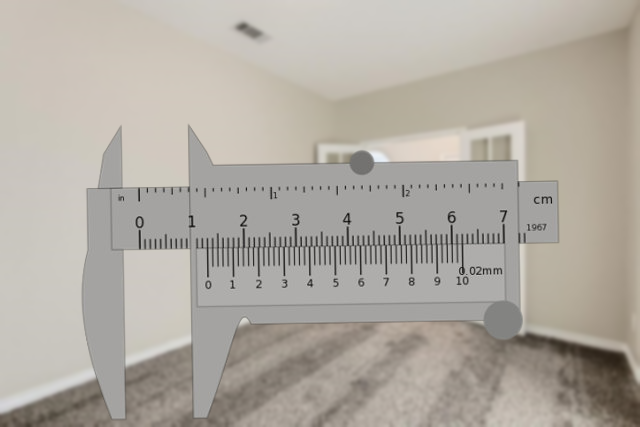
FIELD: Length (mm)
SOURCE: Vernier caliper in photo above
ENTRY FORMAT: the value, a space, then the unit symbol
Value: 13.0 mm
